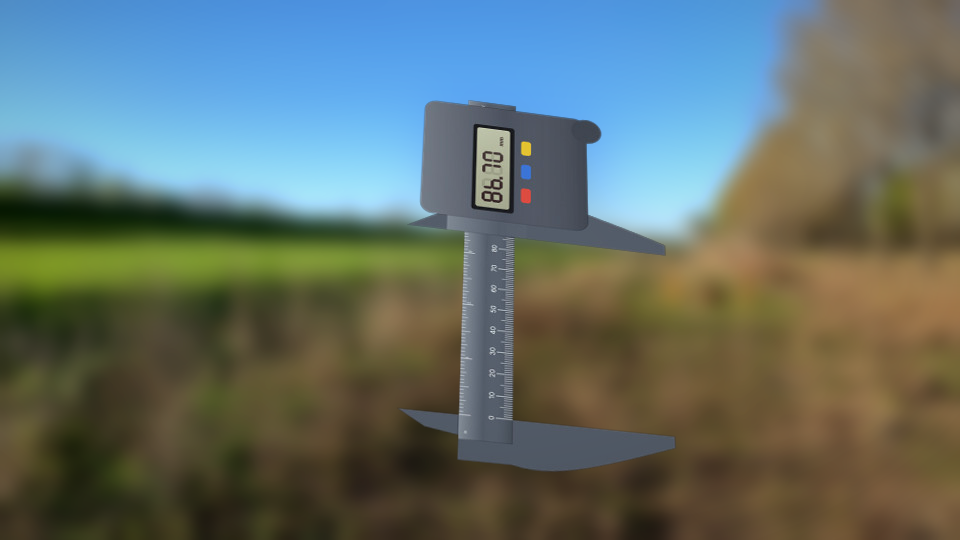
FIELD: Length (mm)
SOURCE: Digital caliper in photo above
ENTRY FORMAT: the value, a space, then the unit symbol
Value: 86.70 mm
